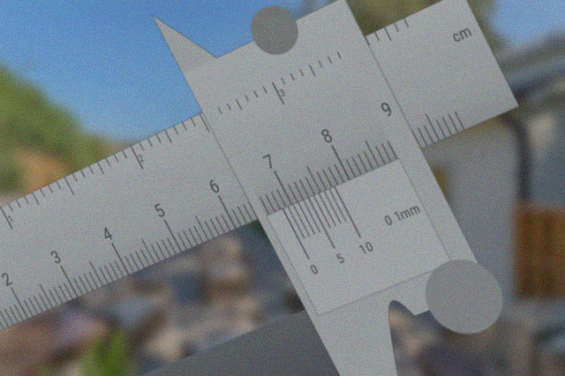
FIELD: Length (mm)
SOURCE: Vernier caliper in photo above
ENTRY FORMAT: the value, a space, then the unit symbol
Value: 68.4 mm
